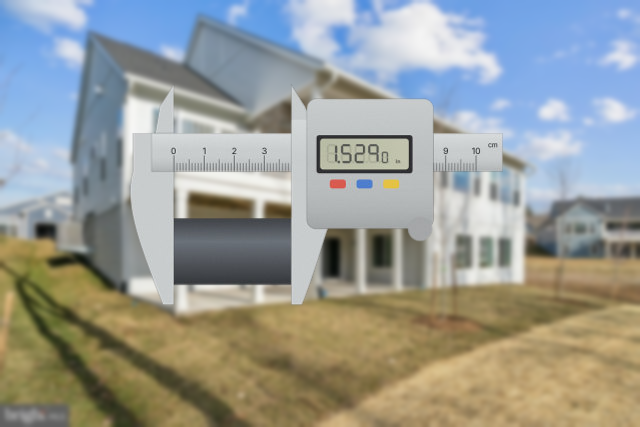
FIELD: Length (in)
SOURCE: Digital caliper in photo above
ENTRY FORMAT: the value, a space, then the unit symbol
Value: 1.5290 in
